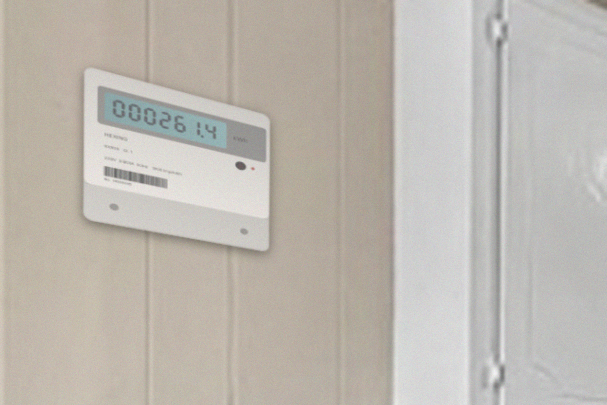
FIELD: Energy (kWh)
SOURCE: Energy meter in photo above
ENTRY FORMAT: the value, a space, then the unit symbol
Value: 261.4 kWh
